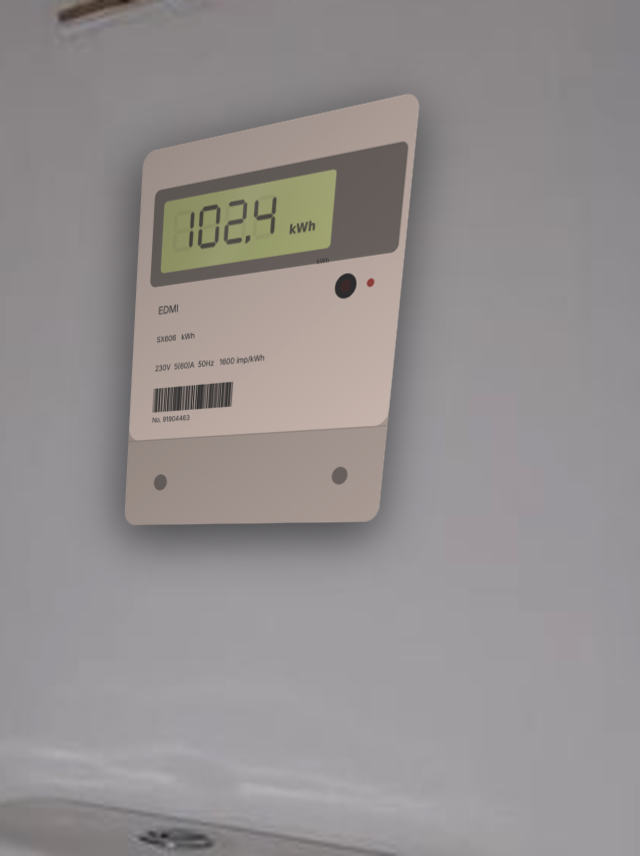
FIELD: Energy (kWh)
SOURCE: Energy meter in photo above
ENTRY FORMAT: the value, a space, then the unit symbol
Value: 102.4 kWh
